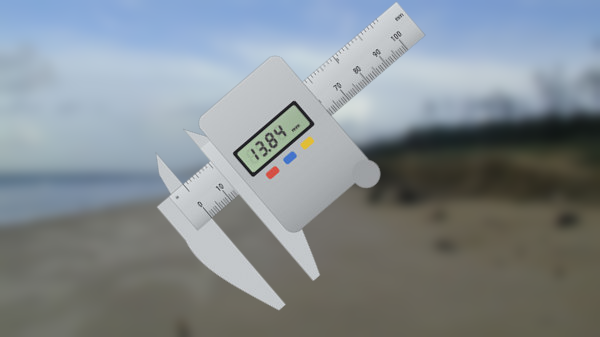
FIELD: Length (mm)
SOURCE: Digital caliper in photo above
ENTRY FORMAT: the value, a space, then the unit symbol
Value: 13.84 mm
